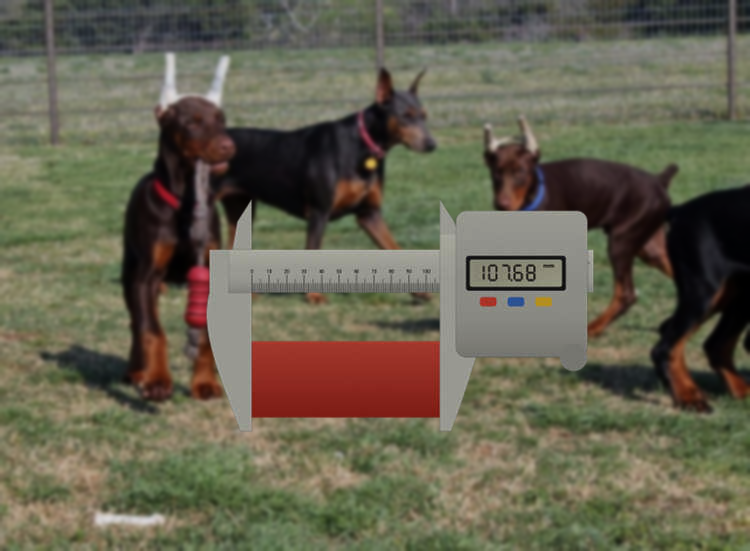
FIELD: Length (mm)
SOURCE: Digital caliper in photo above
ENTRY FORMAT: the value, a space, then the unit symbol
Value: 107.68 mm
